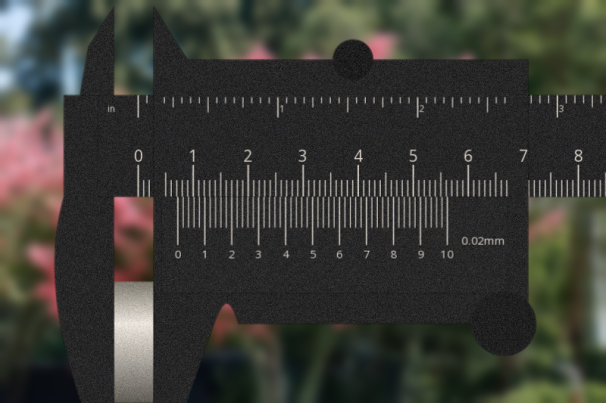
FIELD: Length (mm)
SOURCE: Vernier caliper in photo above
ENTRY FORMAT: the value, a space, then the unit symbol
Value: 7.2 mm
